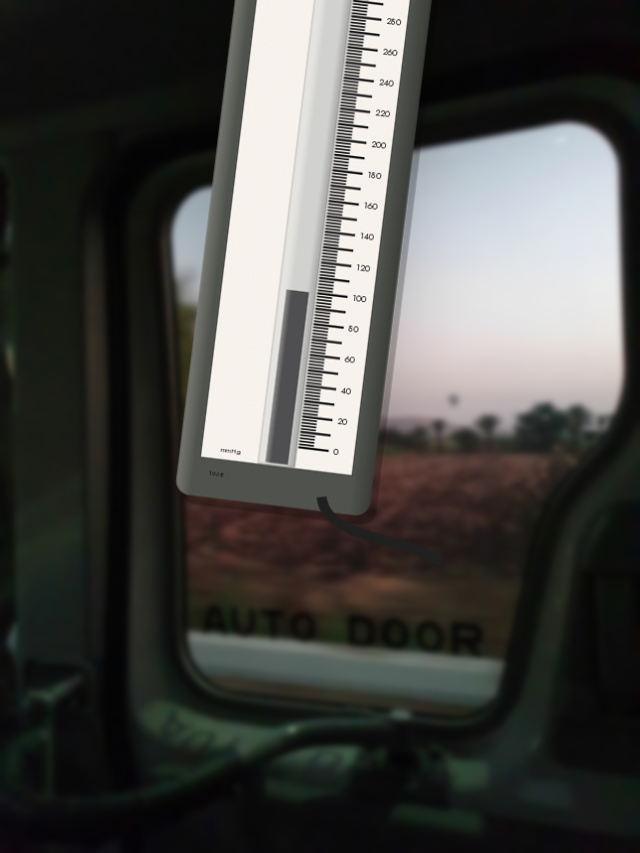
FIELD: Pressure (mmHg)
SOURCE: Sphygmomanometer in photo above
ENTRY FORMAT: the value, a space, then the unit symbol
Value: 100 mmHg
